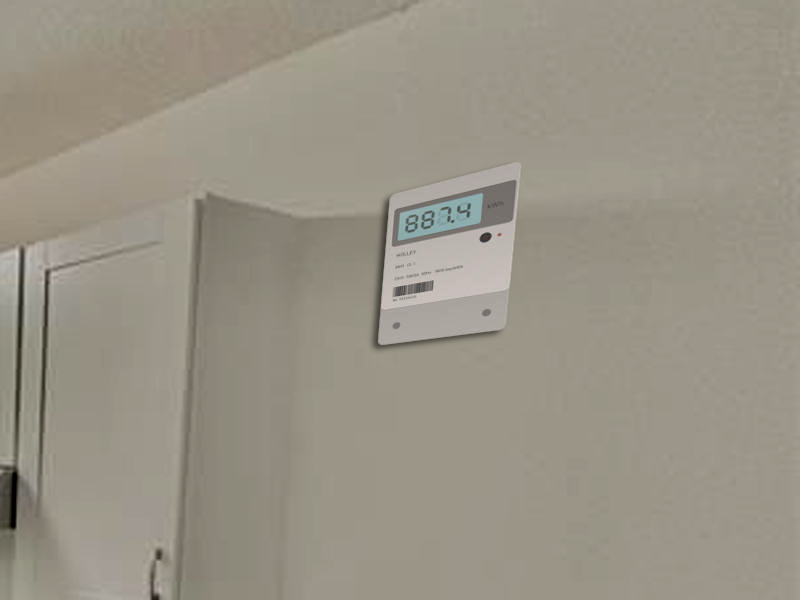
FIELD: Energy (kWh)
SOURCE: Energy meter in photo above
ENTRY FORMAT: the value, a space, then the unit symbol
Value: 887.4 kWh
